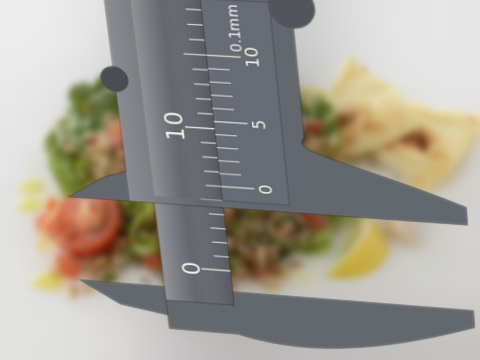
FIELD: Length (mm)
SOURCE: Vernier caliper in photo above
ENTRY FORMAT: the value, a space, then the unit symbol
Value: 6.0 mm
